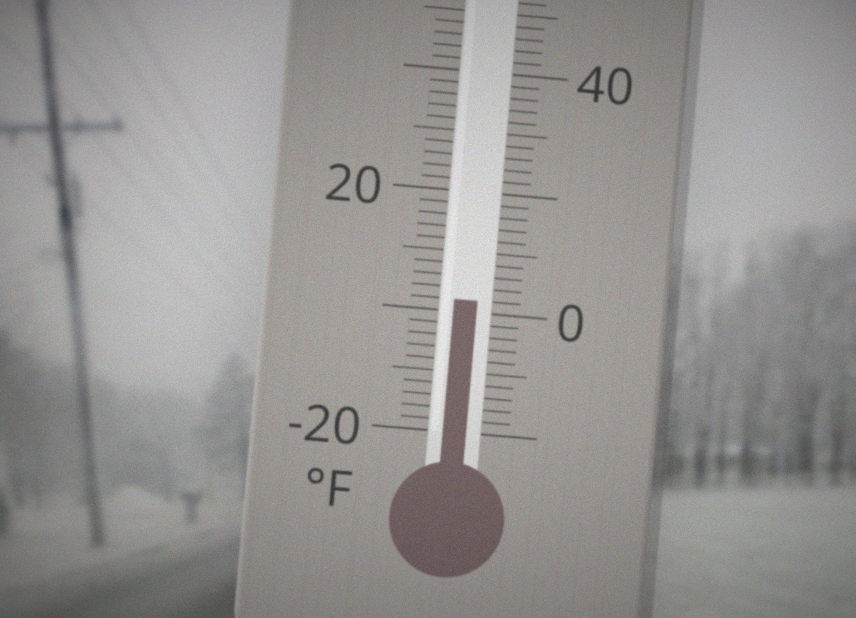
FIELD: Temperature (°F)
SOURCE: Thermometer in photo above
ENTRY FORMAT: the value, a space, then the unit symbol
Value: 2 °F
